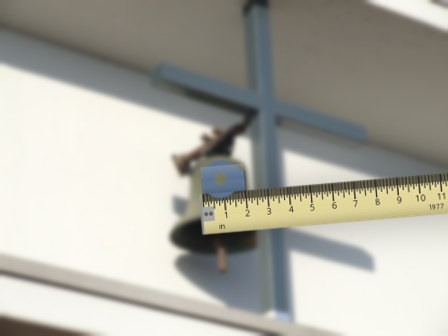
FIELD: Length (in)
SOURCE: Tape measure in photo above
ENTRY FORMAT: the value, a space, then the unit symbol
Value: 2 in
